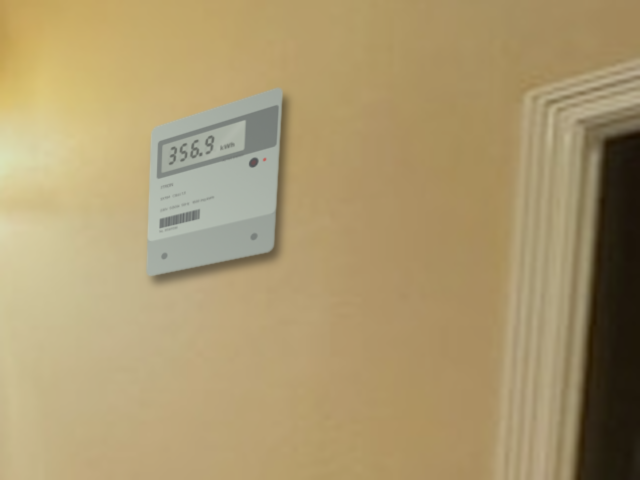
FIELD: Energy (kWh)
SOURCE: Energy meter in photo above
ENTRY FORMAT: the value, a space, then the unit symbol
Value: 356.9 kWh
